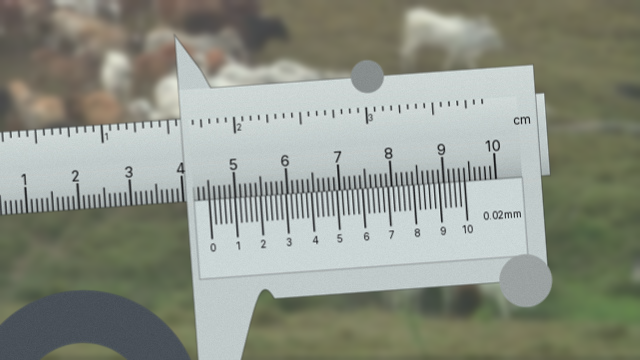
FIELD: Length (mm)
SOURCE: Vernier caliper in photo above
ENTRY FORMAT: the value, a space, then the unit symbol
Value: 45.0 mm
